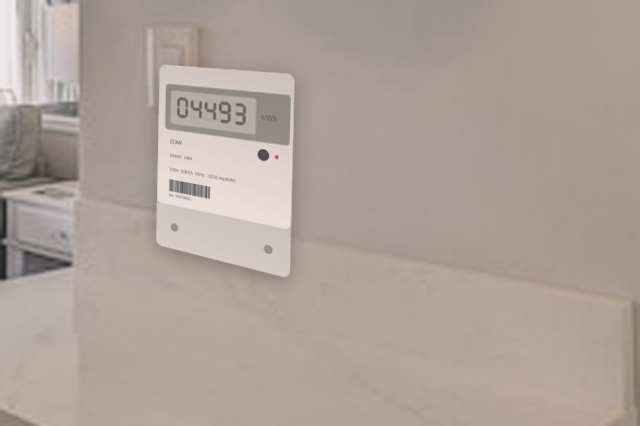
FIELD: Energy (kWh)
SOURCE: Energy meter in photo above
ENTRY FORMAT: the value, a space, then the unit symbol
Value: 4493 kWh
